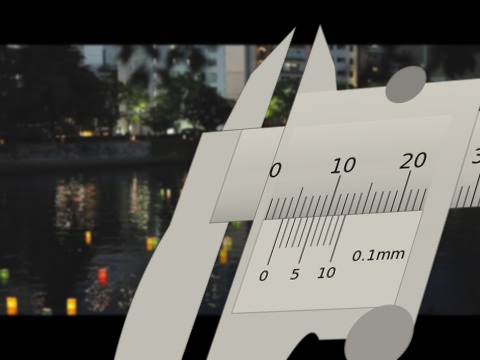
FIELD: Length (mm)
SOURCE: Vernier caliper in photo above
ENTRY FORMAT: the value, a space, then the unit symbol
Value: 3.6 mm
